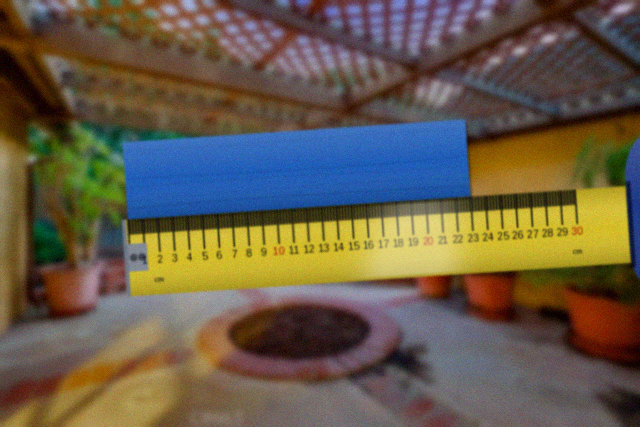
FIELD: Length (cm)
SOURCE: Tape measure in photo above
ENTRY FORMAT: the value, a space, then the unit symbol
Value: 23 cm
